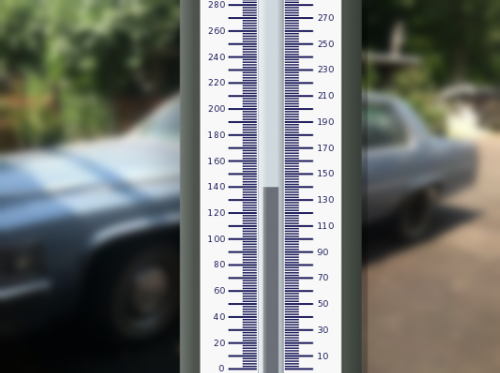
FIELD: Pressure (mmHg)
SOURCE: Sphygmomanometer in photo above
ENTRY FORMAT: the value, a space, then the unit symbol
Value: 140 mmHg
